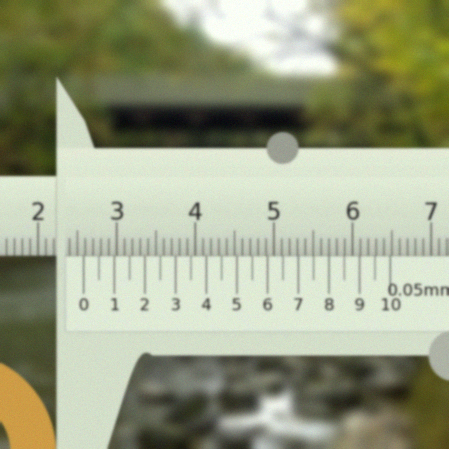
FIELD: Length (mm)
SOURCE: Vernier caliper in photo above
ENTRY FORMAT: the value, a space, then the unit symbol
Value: 25.8 mm
